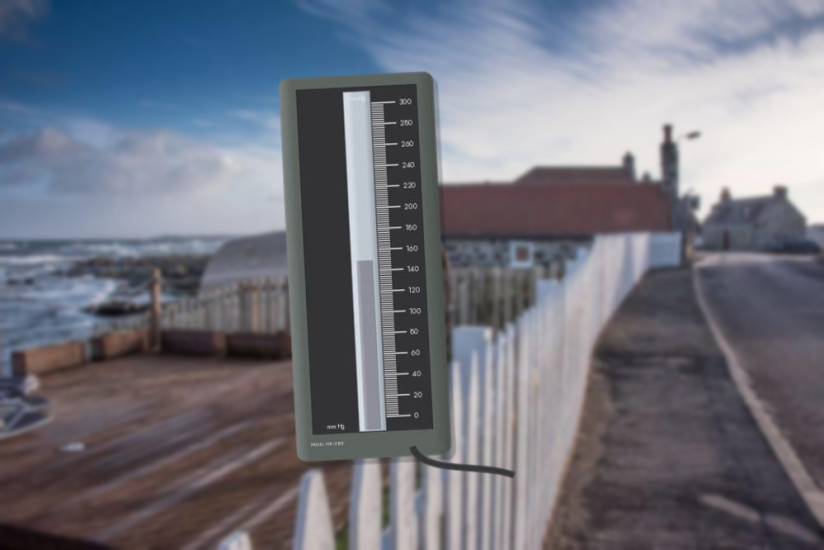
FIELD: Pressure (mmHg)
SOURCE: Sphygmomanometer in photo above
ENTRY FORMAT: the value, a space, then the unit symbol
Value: 150 mmHg
